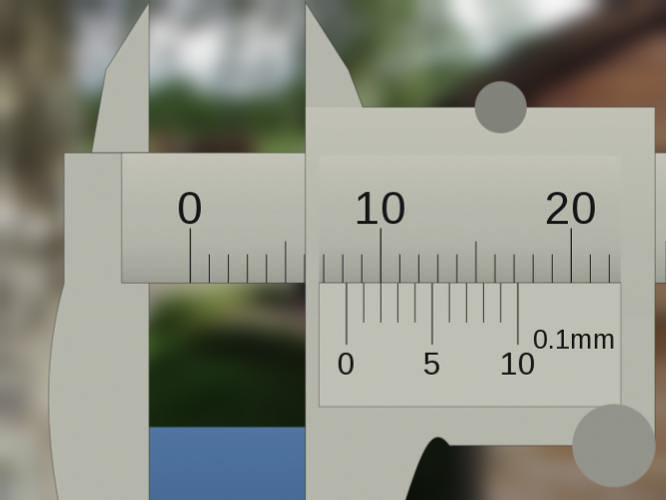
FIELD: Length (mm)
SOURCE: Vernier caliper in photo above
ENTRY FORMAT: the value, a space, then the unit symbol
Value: 8.2 mm
